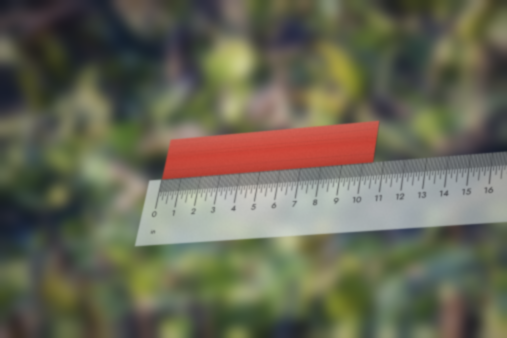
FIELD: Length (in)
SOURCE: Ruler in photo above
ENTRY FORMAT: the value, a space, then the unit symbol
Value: 10.5 in
